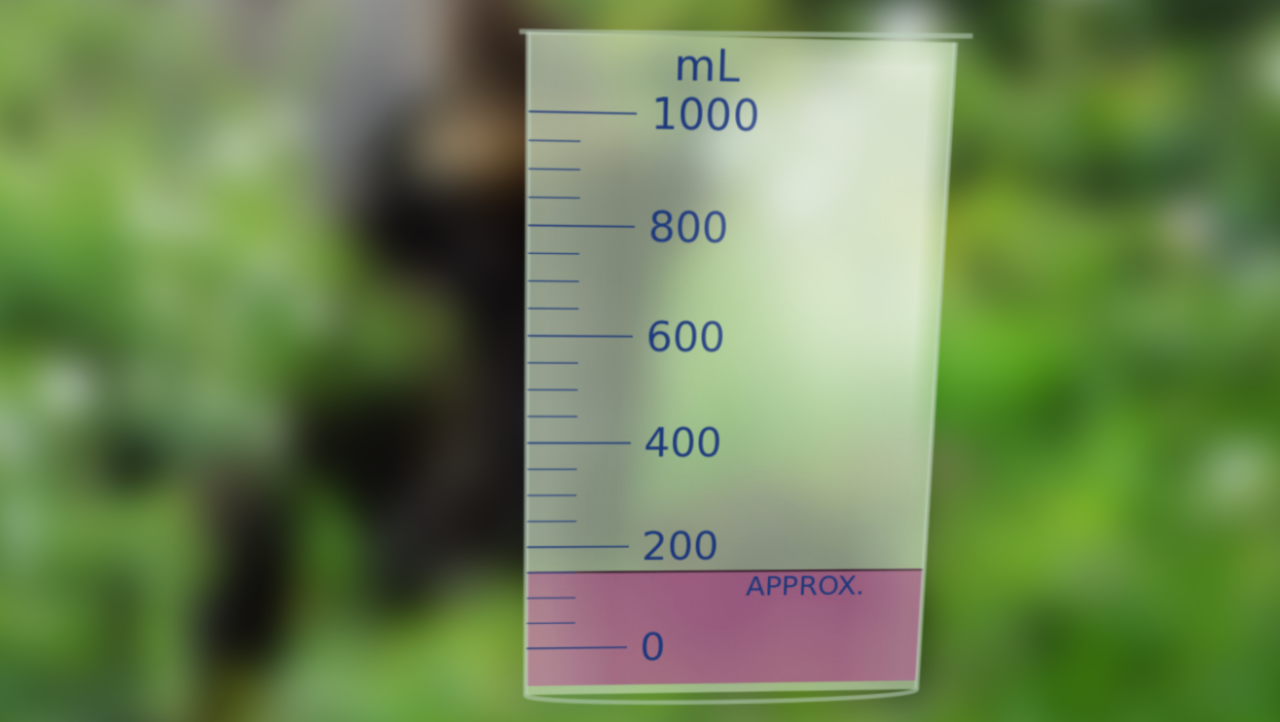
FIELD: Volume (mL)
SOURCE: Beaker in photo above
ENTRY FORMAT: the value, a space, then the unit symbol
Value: 150 mL
